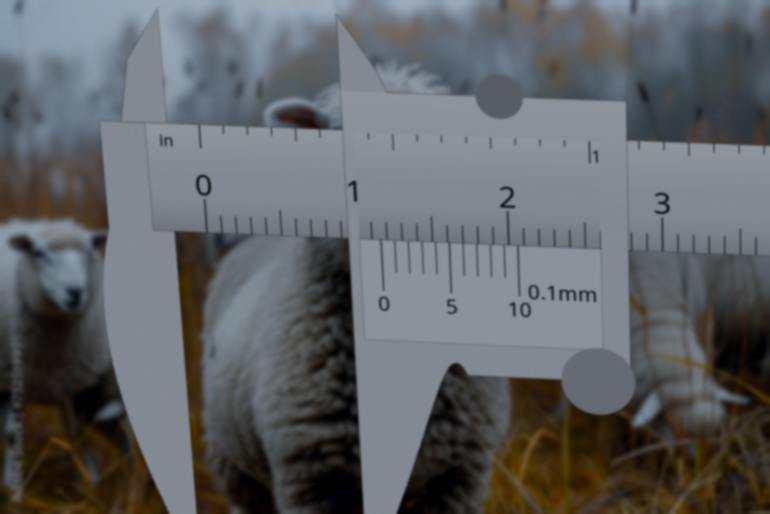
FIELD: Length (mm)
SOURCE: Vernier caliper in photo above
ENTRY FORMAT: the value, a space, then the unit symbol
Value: 11.6 mm
